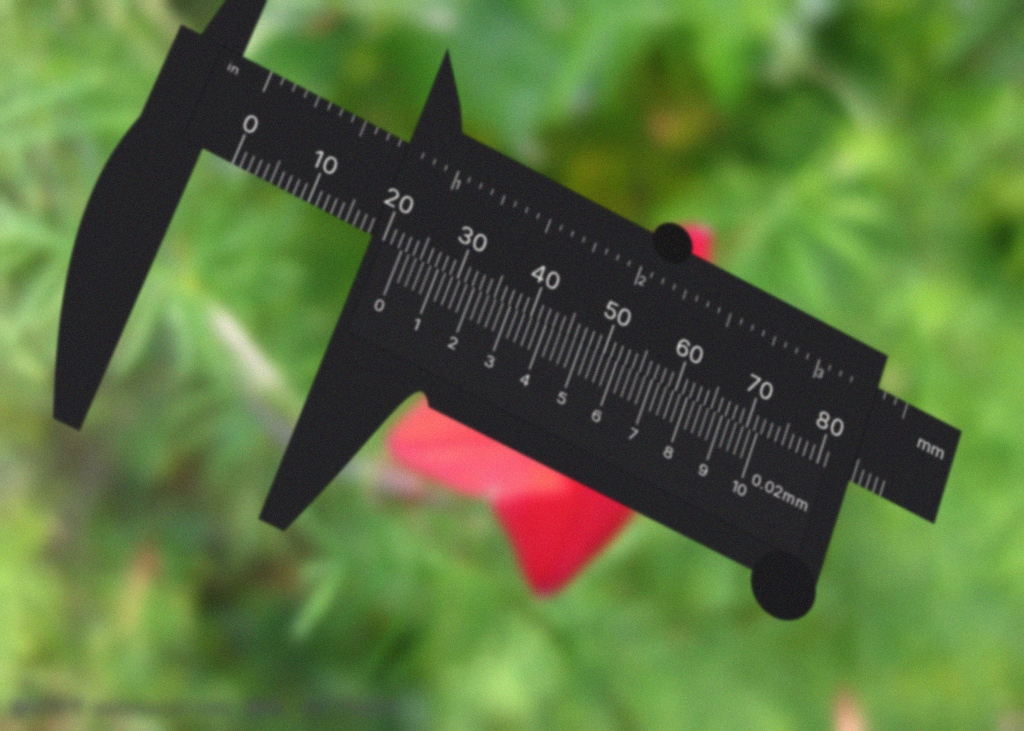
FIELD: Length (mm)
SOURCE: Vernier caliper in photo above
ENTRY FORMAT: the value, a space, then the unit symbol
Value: 22.5 mm
